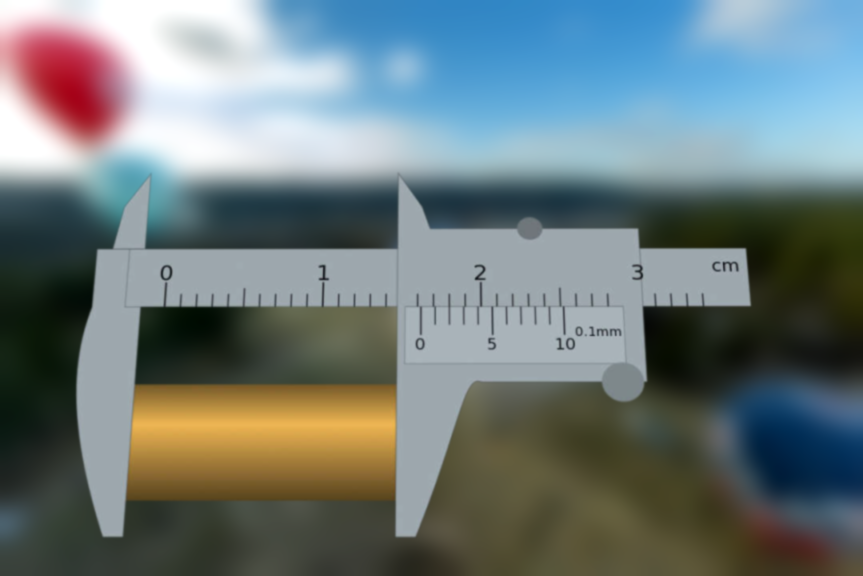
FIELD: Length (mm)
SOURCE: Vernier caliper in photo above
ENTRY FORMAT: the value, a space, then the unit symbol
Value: 16.2 mm
